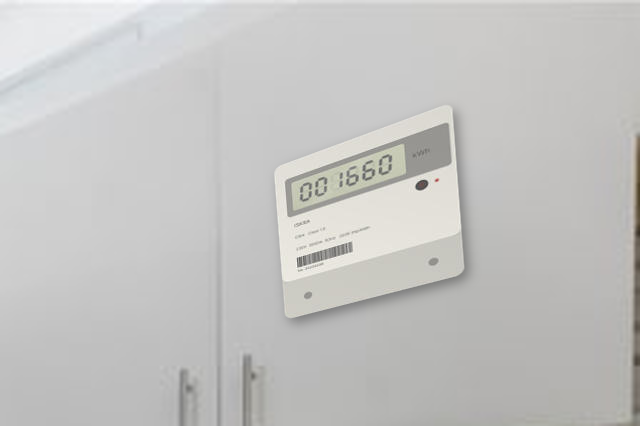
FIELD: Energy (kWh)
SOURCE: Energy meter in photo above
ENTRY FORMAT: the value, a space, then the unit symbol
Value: 1660 kWh
